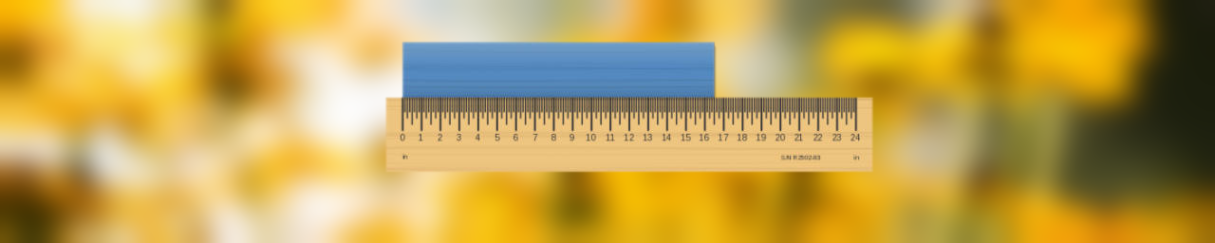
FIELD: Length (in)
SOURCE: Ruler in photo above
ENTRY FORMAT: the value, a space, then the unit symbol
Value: 16.5 in
